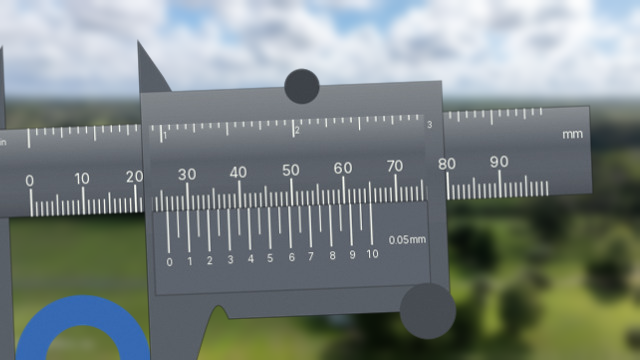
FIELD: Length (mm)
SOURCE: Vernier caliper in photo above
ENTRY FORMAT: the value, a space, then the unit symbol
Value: 26.0 mm
